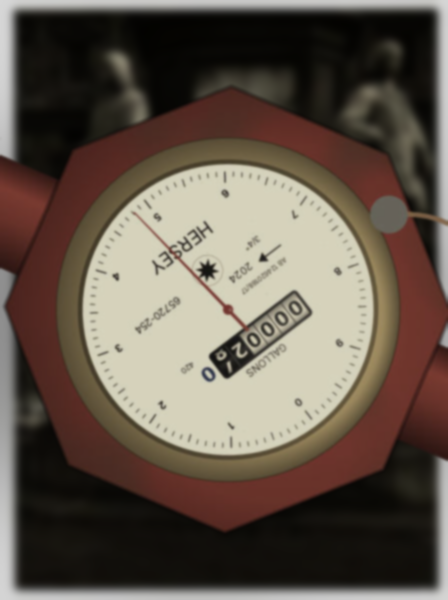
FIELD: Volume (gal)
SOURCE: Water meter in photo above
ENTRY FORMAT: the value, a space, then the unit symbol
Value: 274.8 gal
